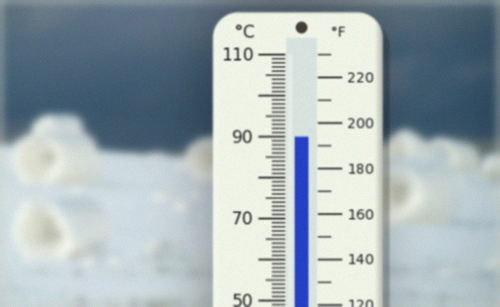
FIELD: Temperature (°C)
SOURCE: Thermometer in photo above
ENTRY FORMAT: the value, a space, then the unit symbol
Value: 90 °C
